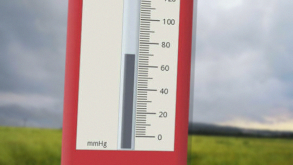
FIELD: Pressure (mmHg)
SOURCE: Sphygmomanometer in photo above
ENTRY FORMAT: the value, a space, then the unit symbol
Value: 70 mmHg
